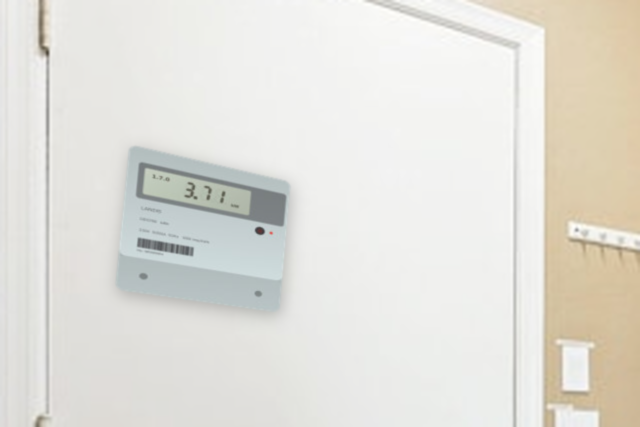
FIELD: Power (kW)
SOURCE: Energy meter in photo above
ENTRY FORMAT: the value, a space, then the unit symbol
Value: 3.71 kW
